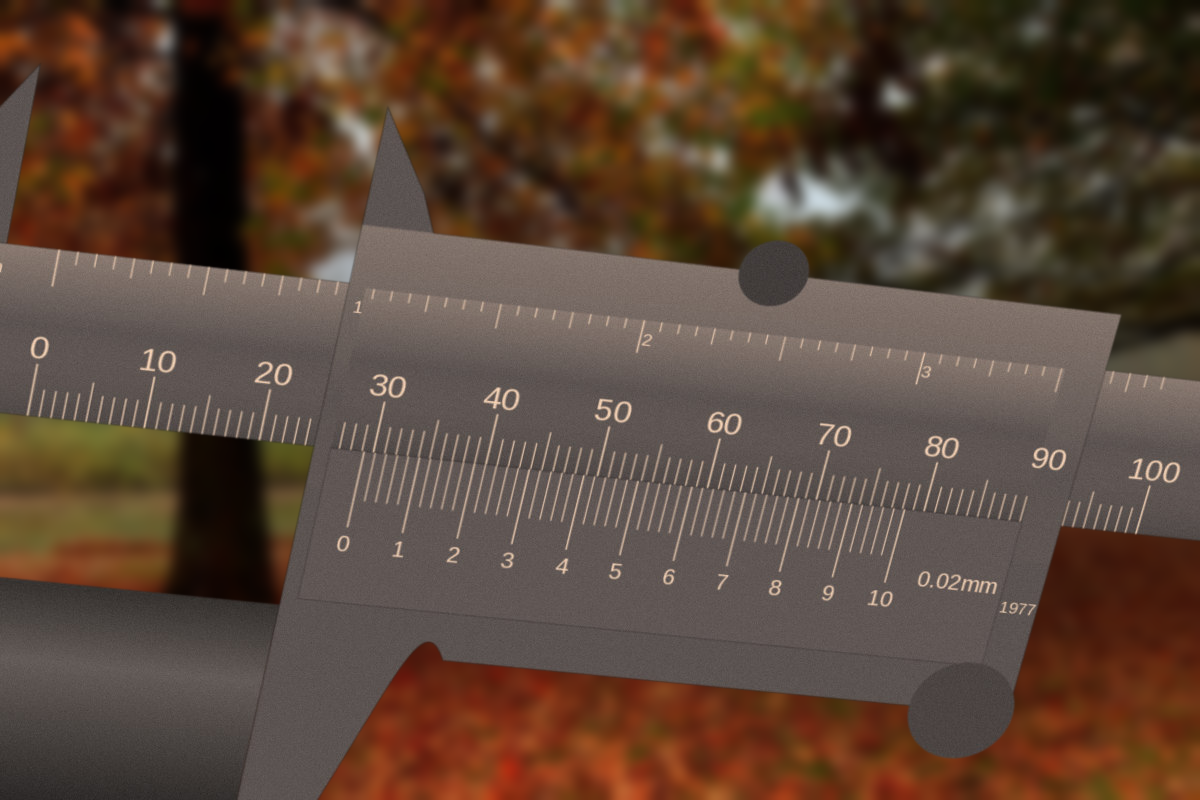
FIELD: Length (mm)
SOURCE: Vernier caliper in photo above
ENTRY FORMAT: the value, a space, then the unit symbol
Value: 29.2 mm
